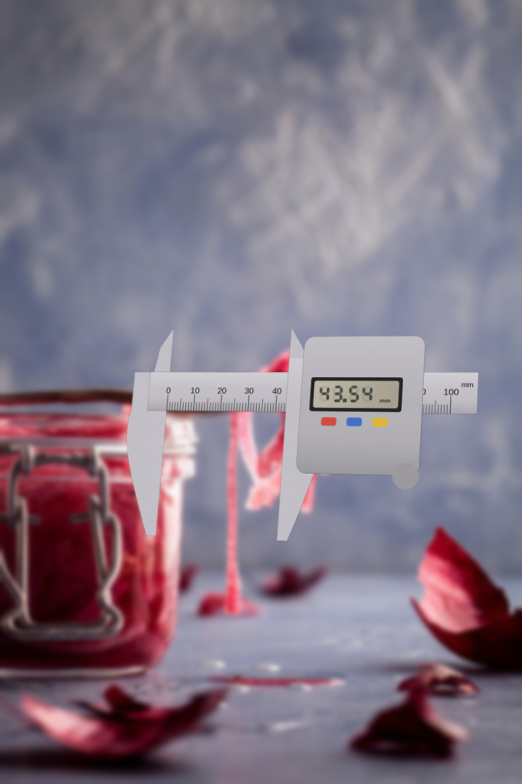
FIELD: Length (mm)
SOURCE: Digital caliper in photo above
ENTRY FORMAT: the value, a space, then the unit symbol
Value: 43.54 mm
